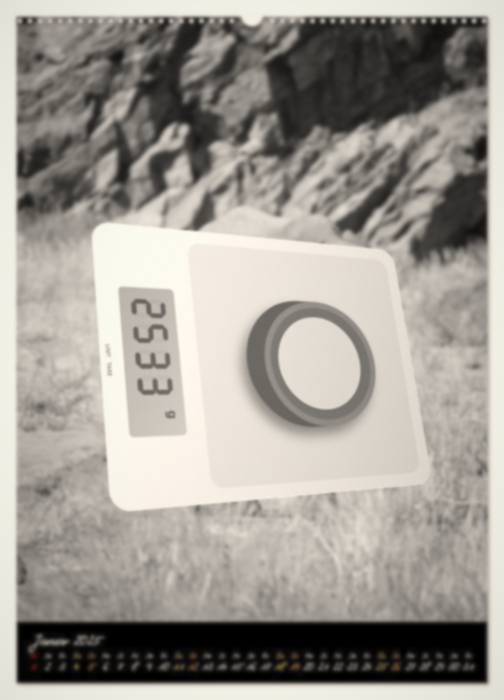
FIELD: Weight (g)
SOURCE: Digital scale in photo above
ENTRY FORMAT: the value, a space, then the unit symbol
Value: 2533 g
